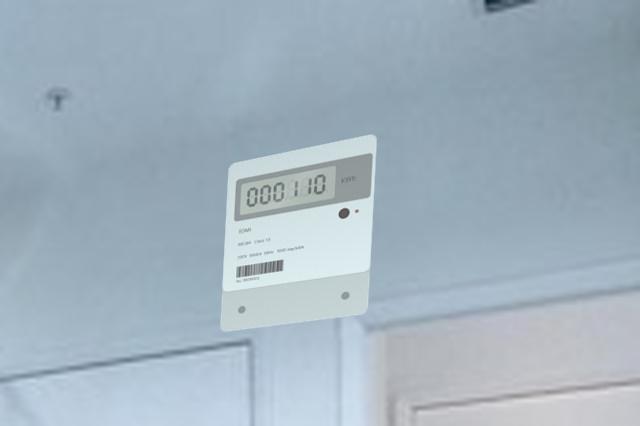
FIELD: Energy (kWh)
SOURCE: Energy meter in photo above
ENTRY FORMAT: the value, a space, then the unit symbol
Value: 110 kWh
